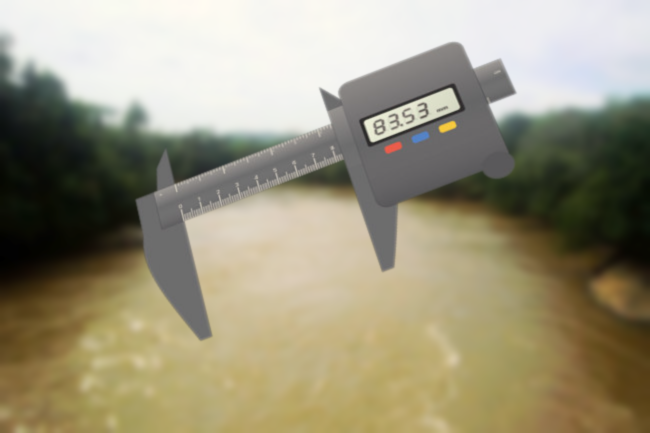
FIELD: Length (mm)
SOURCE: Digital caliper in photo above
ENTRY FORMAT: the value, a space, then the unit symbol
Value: 83.53 mm
